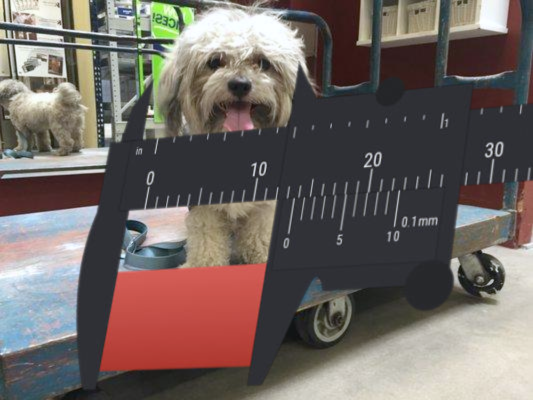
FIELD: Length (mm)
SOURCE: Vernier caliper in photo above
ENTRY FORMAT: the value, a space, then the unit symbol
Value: 13.6 mm
